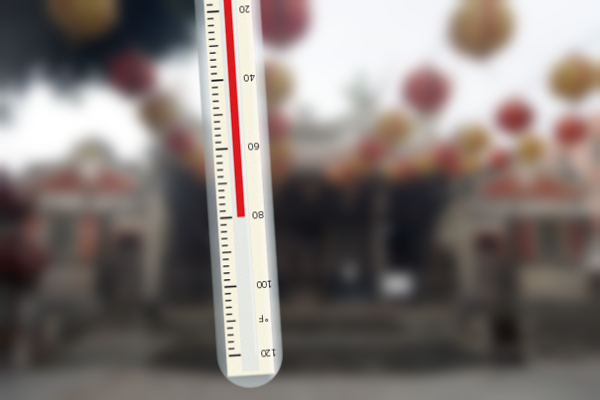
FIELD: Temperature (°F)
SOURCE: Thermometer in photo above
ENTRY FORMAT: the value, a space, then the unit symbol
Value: 80 °F
